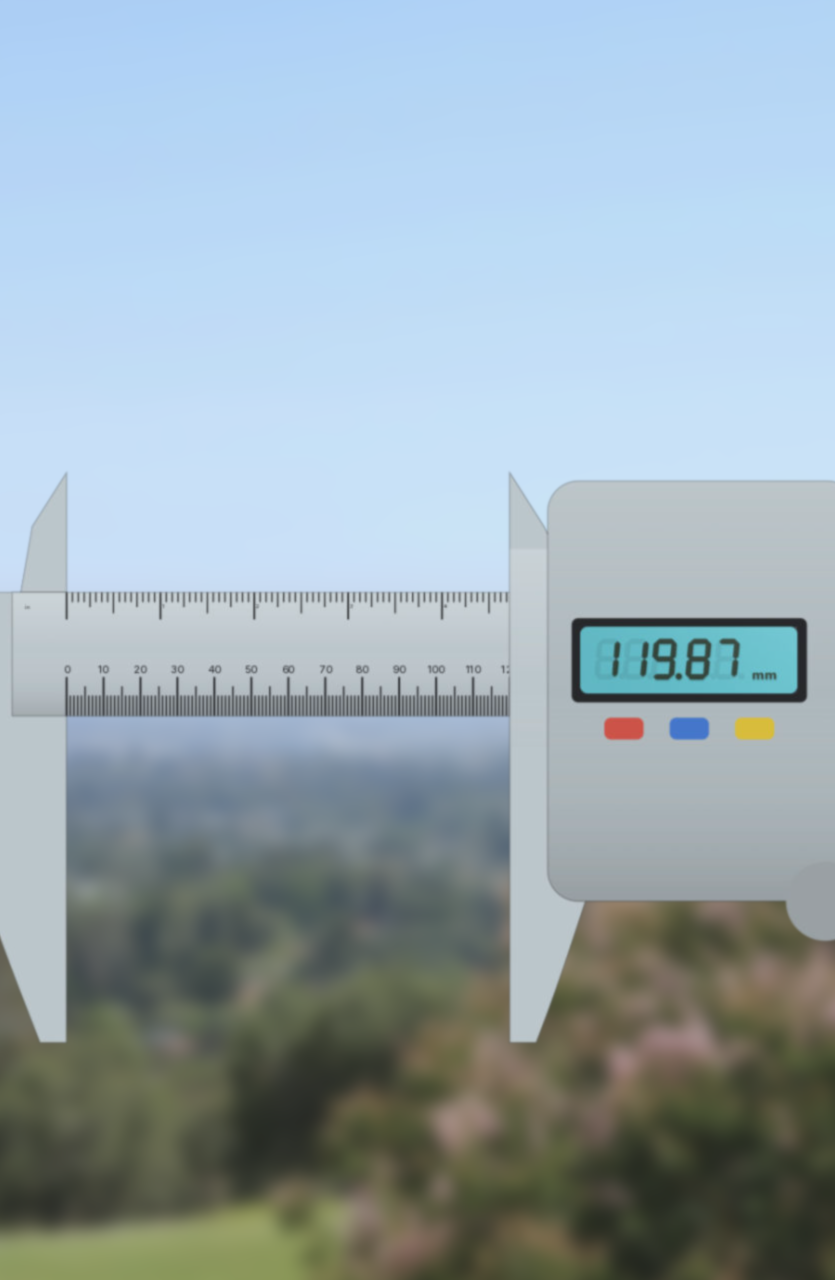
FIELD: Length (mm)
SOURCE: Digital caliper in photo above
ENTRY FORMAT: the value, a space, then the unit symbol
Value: 119.87 mm
